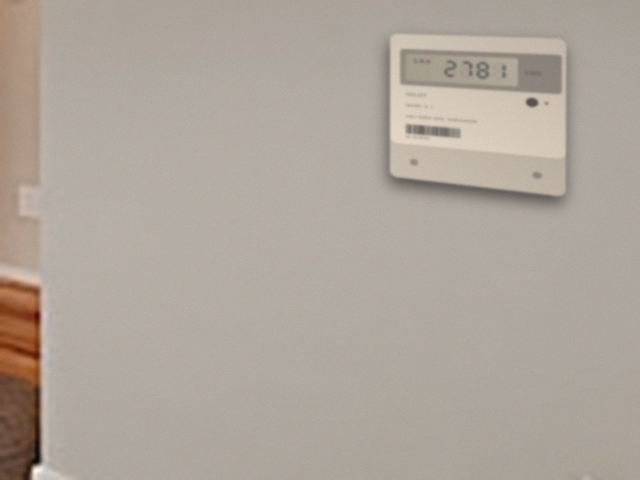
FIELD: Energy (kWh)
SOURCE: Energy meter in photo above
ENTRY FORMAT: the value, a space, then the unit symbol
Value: 2781 kWh
